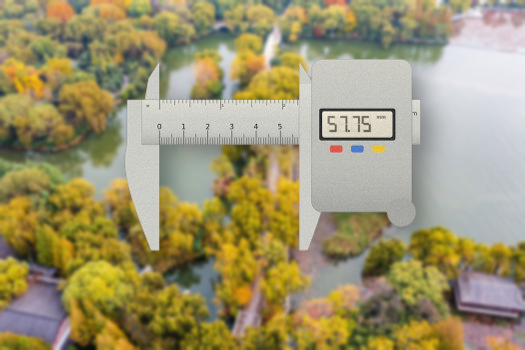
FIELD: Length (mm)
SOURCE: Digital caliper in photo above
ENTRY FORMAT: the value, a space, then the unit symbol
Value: 57.75 mm
